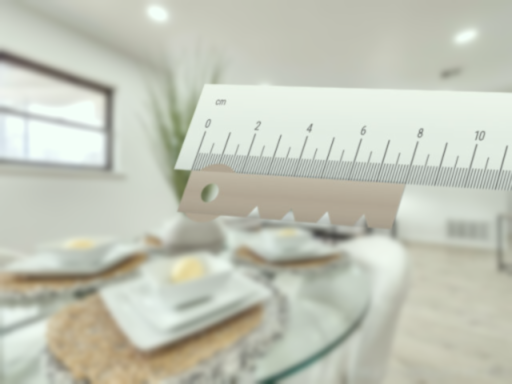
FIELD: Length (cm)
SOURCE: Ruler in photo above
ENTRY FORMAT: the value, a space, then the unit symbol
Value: 8 cm
